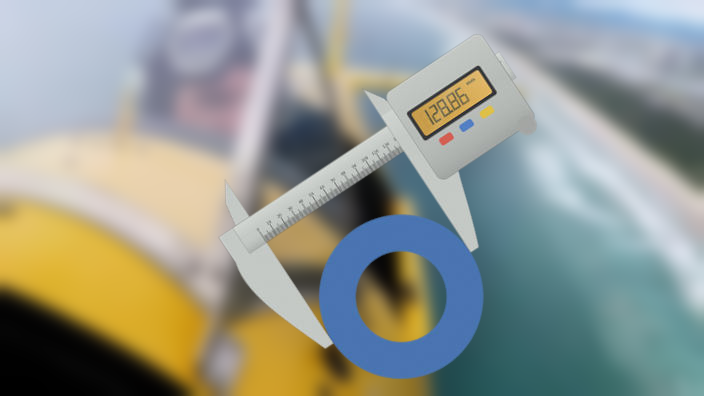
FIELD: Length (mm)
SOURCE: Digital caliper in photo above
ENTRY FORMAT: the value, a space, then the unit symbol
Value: 128.86 mm
